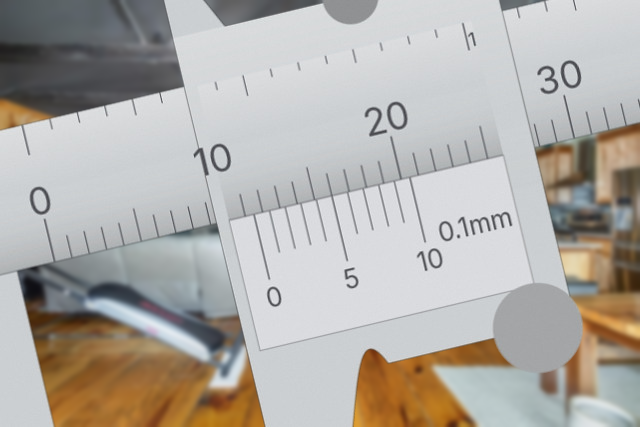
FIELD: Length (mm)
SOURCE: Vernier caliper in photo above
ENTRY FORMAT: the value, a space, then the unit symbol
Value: 11.5 mm
